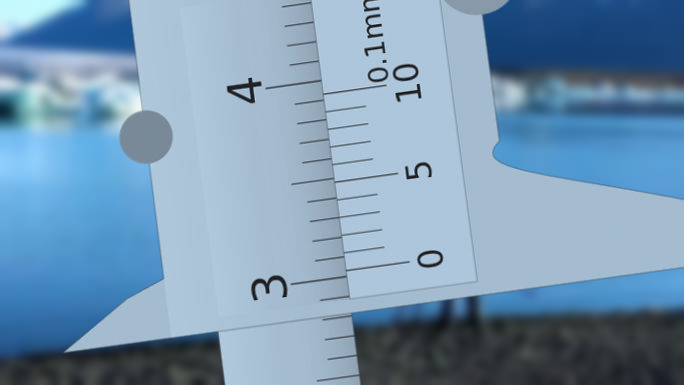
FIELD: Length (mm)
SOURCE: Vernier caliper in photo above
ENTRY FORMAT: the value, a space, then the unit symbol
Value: 30.3 mm
